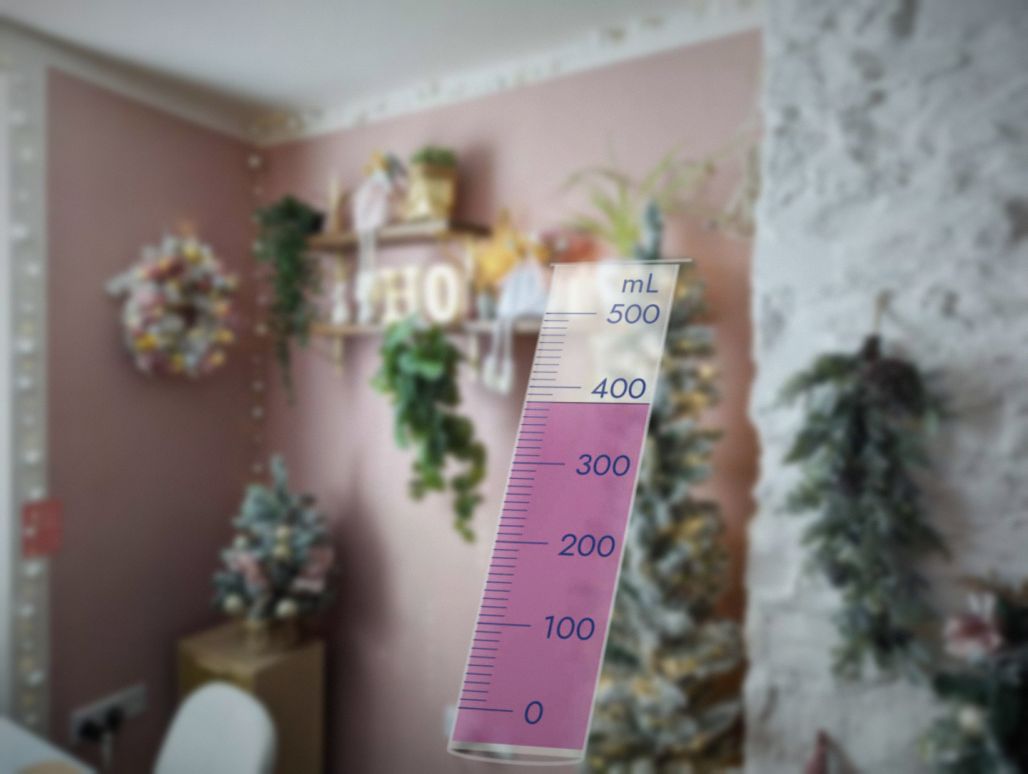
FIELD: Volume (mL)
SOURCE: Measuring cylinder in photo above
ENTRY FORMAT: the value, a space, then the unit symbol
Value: 380 mL
